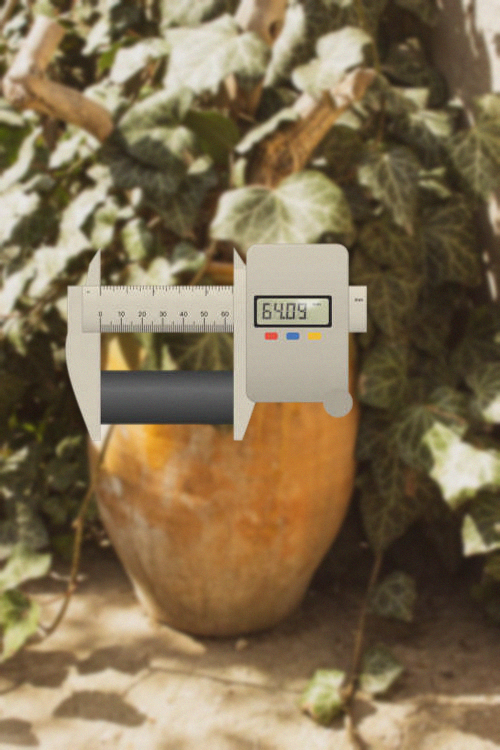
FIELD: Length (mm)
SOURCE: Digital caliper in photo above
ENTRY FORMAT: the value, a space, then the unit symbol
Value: 64.09 mm
